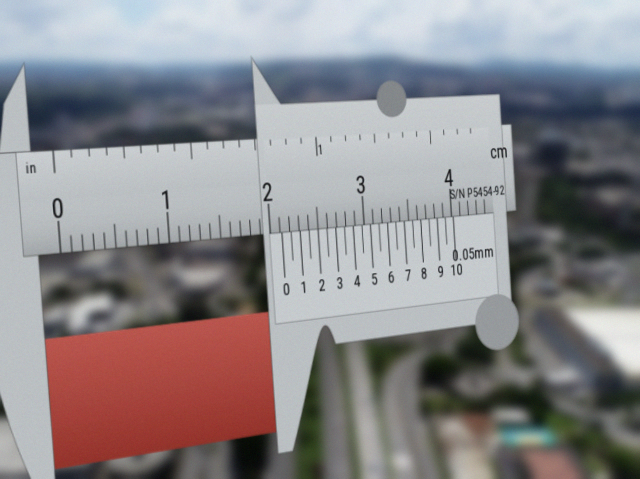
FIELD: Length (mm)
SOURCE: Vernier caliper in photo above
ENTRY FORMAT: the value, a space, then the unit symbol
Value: 21.2 mm
